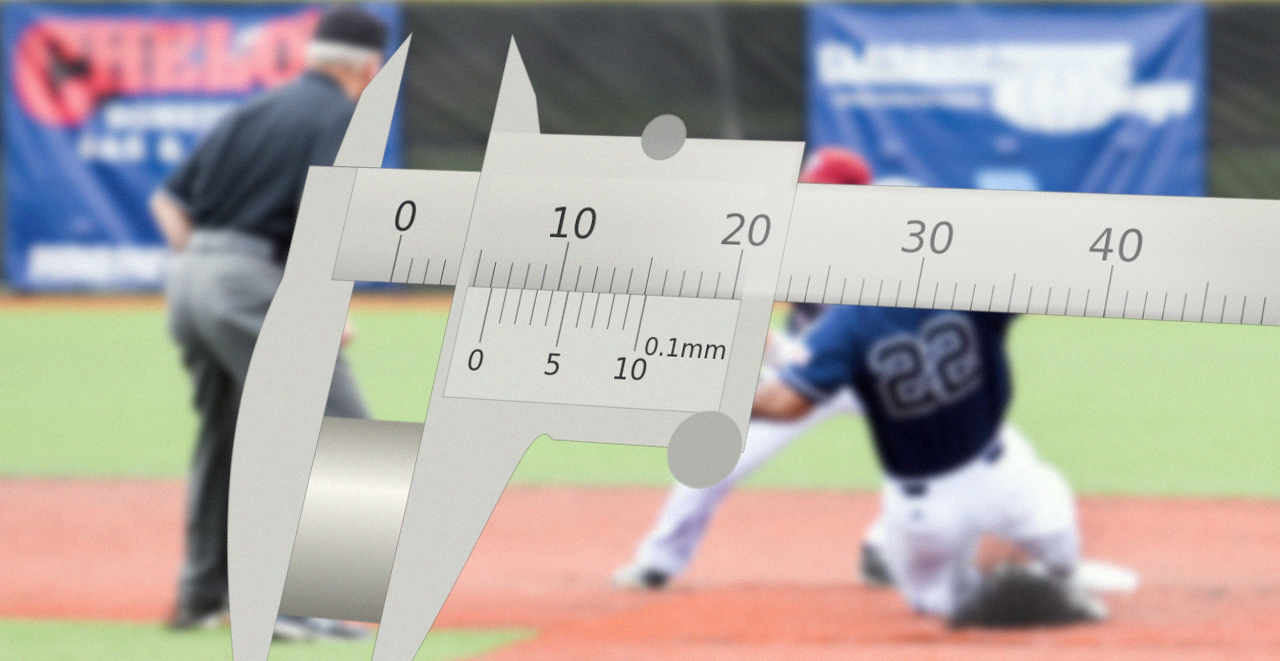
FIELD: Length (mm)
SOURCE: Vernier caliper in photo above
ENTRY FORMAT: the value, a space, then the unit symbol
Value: 6.1 mm
